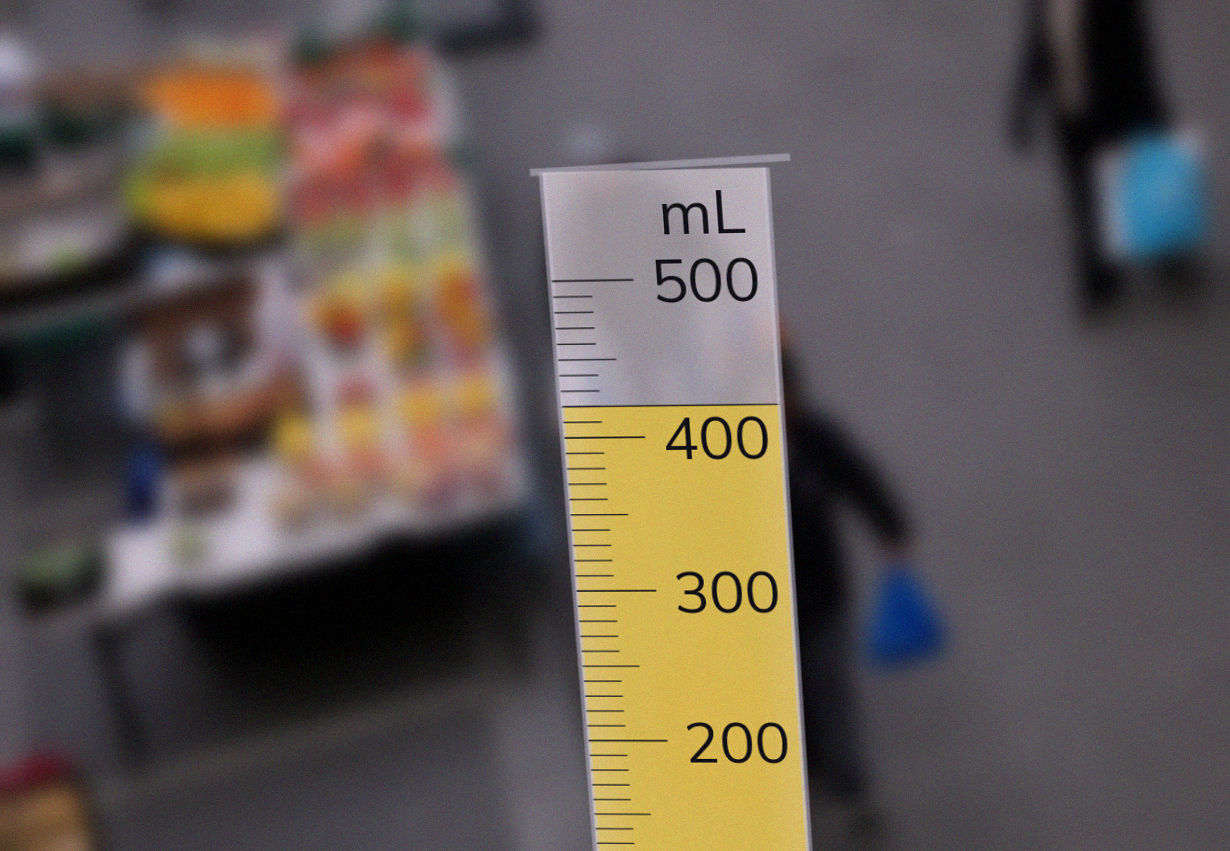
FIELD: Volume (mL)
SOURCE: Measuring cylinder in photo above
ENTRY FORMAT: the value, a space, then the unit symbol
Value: 420 mL
